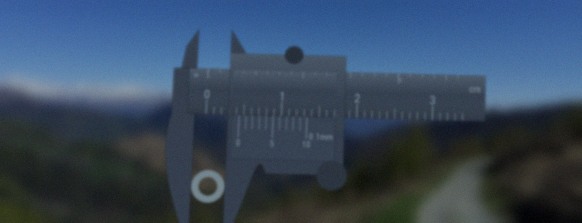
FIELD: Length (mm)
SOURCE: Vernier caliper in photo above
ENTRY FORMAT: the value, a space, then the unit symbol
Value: 4.4 mm
